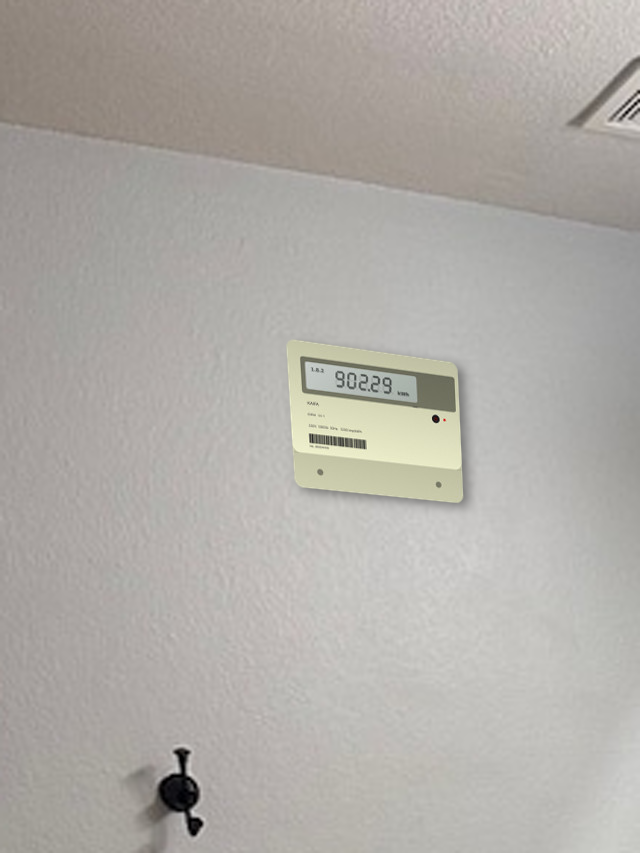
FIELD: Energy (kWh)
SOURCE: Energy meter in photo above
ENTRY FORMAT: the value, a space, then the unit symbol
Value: 902.29 kWh
